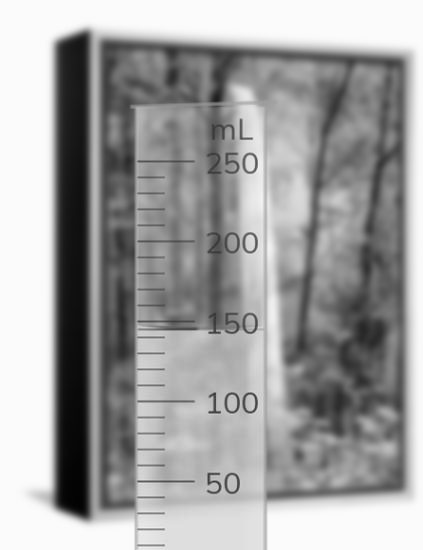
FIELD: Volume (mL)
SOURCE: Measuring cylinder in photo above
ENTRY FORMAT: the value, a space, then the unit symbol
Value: 145 mL
